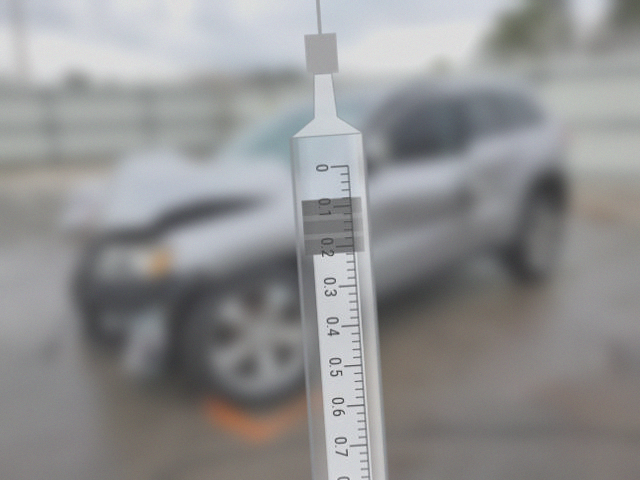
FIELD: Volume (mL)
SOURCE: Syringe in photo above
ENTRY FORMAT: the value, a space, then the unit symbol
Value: 0.08 mL
